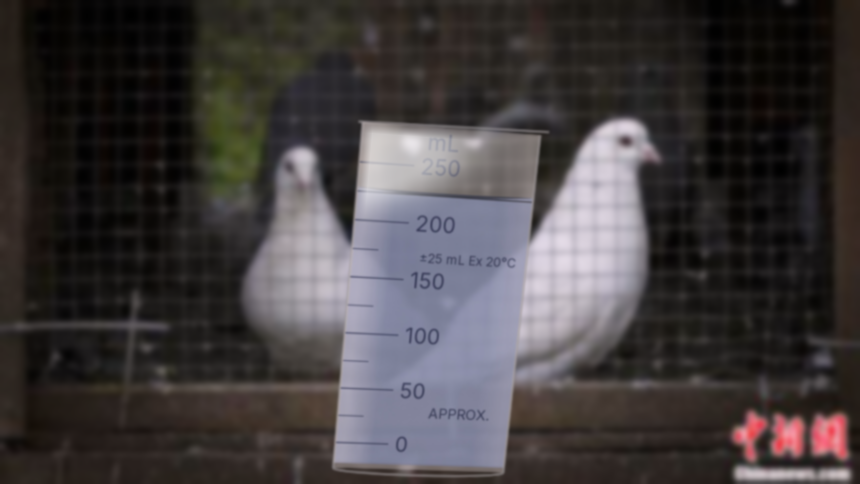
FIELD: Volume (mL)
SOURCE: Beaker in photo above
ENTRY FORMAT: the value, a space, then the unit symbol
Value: 225 mL
